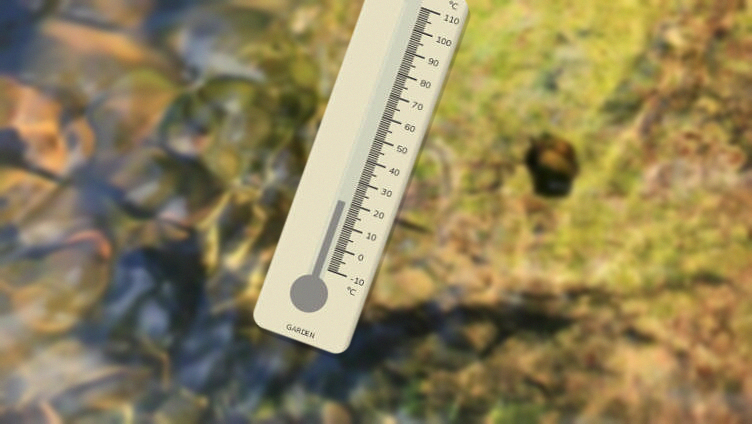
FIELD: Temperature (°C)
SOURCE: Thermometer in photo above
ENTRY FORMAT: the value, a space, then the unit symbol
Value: 20 °C
